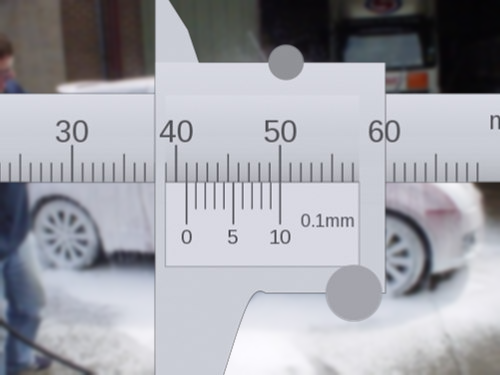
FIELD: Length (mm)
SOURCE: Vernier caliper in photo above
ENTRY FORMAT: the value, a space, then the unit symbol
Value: 41.0 mm
